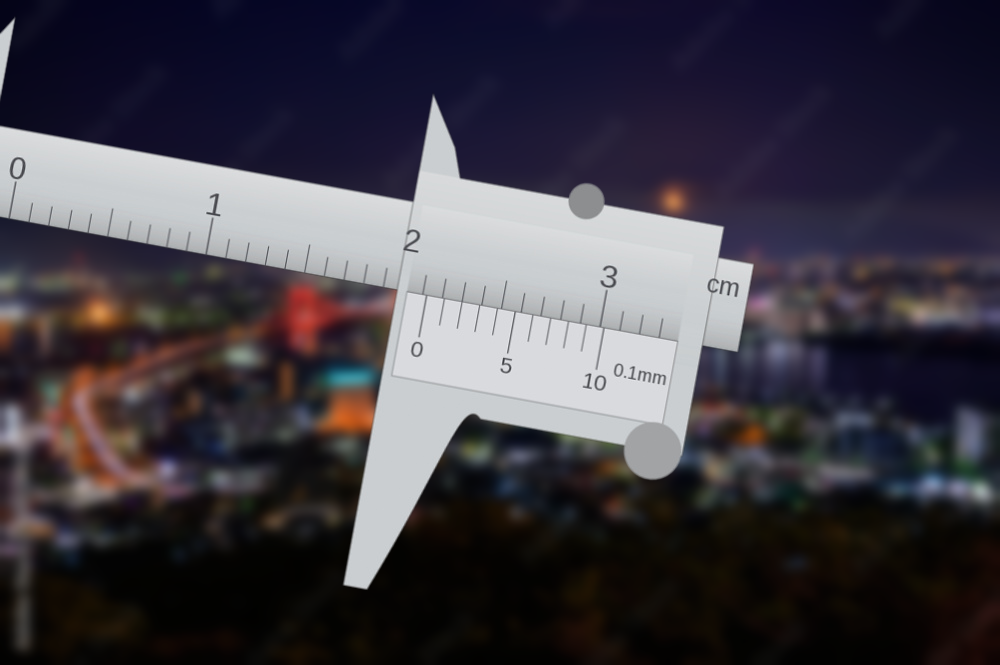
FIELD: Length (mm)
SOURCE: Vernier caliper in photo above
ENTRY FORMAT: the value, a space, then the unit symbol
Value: 21.2 mm
